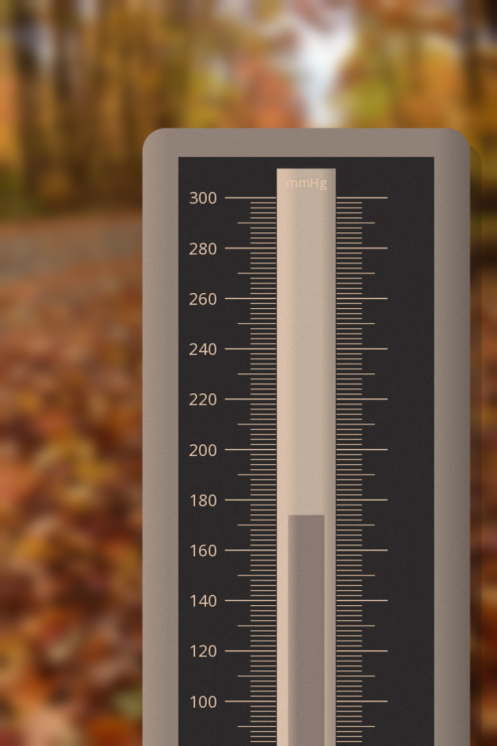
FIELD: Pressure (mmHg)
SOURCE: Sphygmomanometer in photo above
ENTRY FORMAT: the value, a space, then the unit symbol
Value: 174 mmHg
